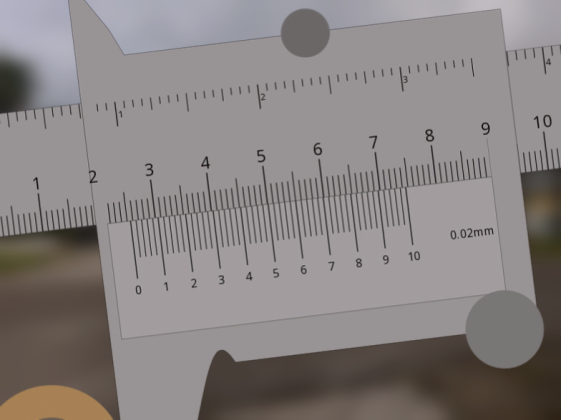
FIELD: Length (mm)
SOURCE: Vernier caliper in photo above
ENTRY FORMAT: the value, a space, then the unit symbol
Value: 25.6 mm
